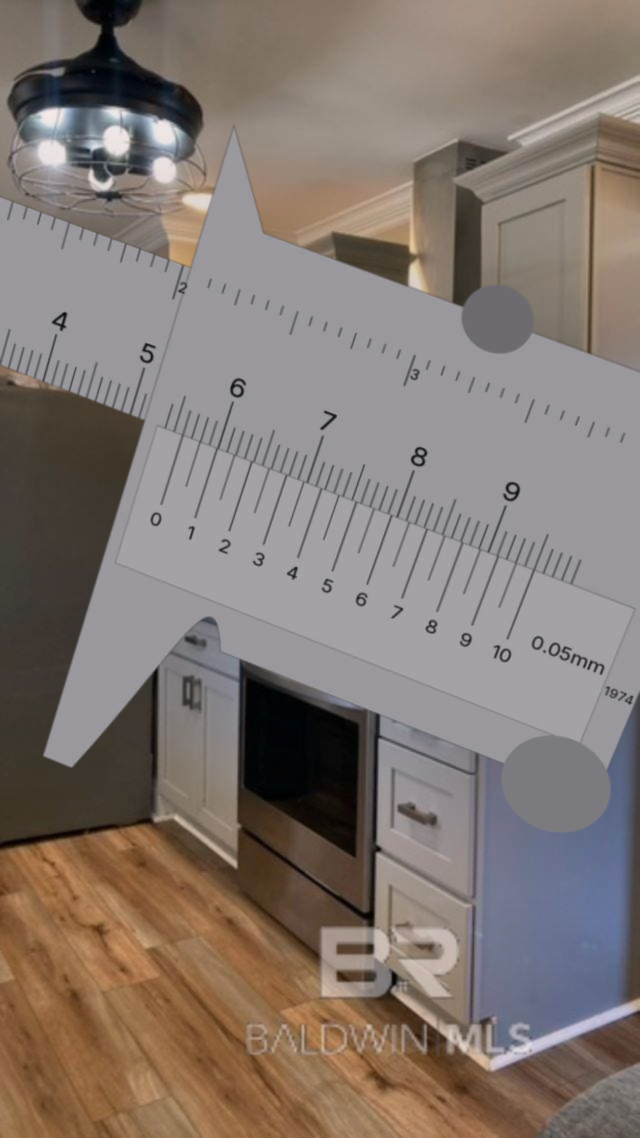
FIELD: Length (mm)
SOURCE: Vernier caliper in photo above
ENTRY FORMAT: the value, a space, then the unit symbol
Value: 56.0 mm
